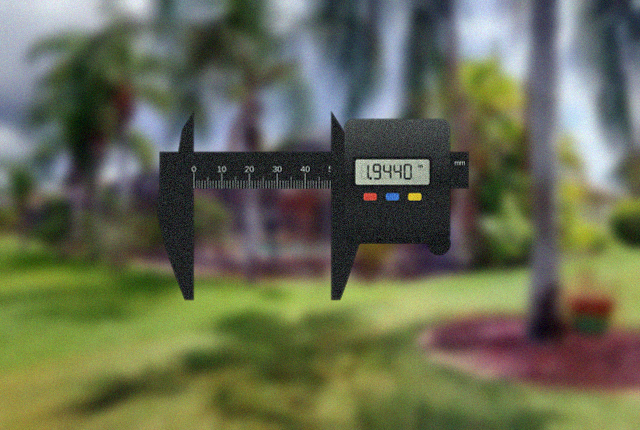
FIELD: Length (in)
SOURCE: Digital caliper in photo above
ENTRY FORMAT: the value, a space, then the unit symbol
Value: 1.9440 in
